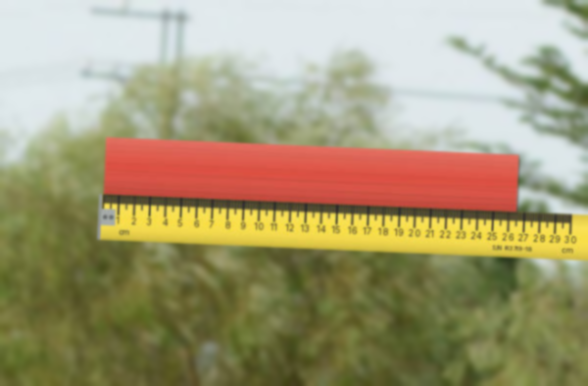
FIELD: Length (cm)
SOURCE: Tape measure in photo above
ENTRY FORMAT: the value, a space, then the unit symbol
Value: 26.5 cm
